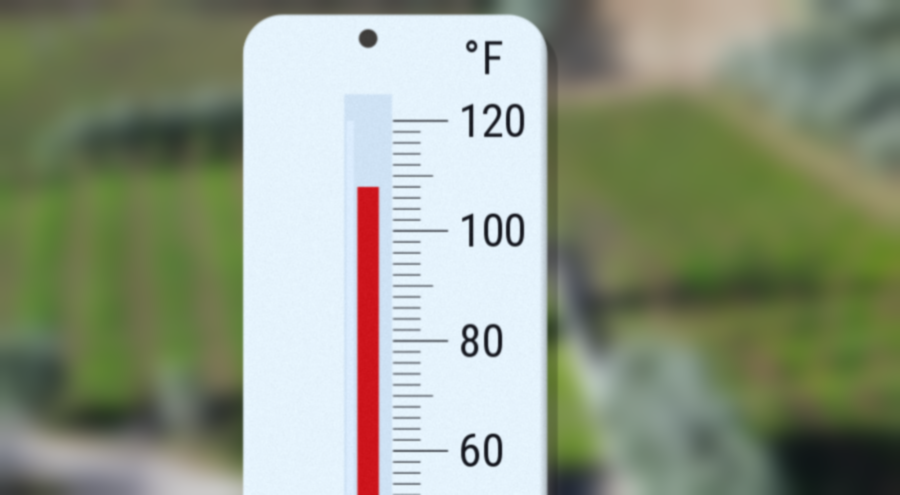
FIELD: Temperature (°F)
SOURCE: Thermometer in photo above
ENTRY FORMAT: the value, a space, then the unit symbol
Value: 108 °F
